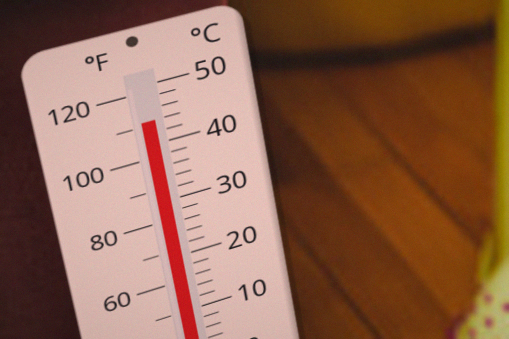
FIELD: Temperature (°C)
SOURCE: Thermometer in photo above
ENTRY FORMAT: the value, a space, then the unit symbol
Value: 44 °C
